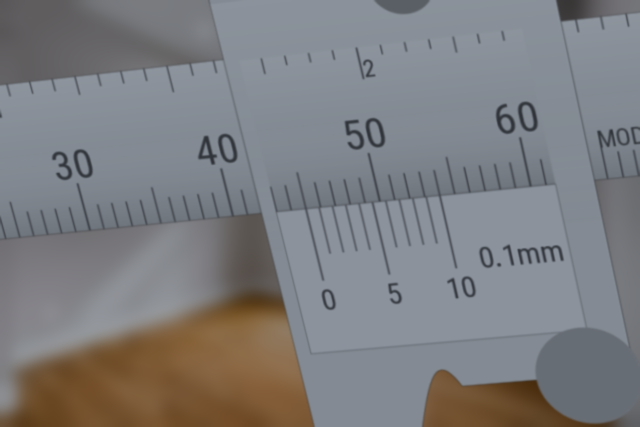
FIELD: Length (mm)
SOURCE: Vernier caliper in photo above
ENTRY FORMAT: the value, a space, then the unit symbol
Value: 45.0 mm
